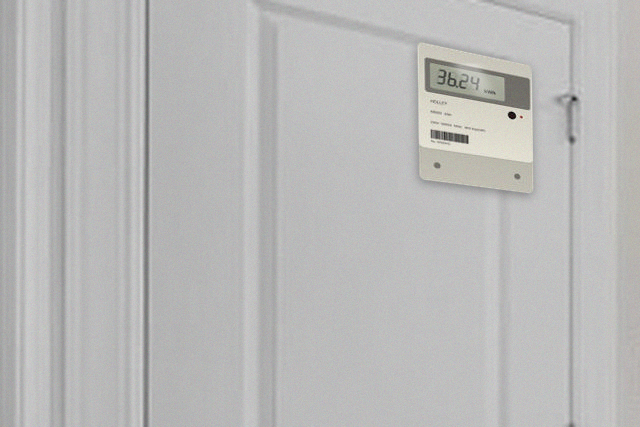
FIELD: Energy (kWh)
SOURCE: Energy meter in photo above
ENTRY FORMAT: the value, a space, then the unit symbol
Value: 36.24 kWh
